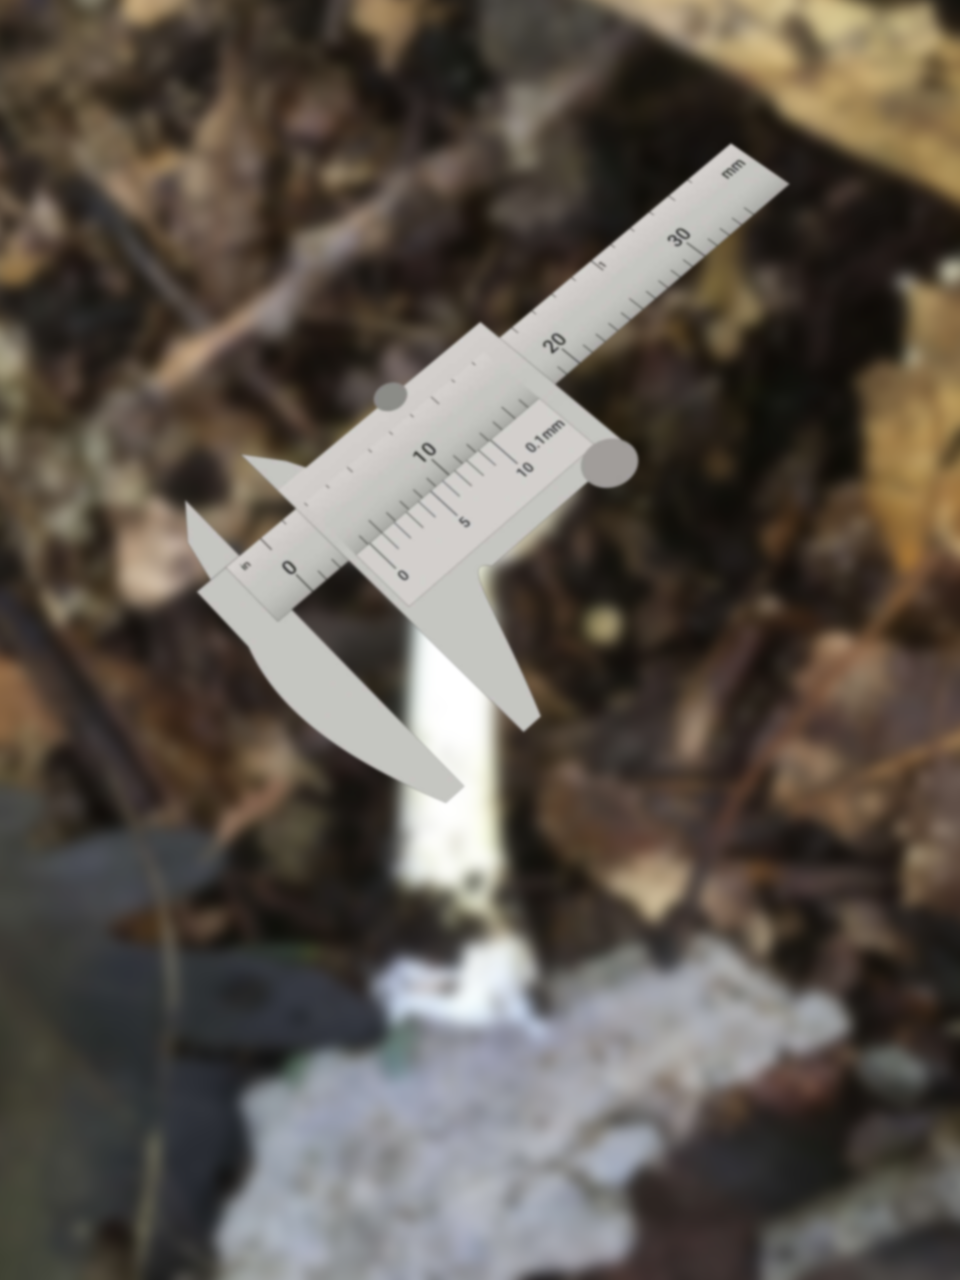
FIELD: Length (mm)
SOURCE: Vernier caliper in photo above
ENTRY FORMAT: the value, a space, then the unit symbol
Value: 4.1 mm
